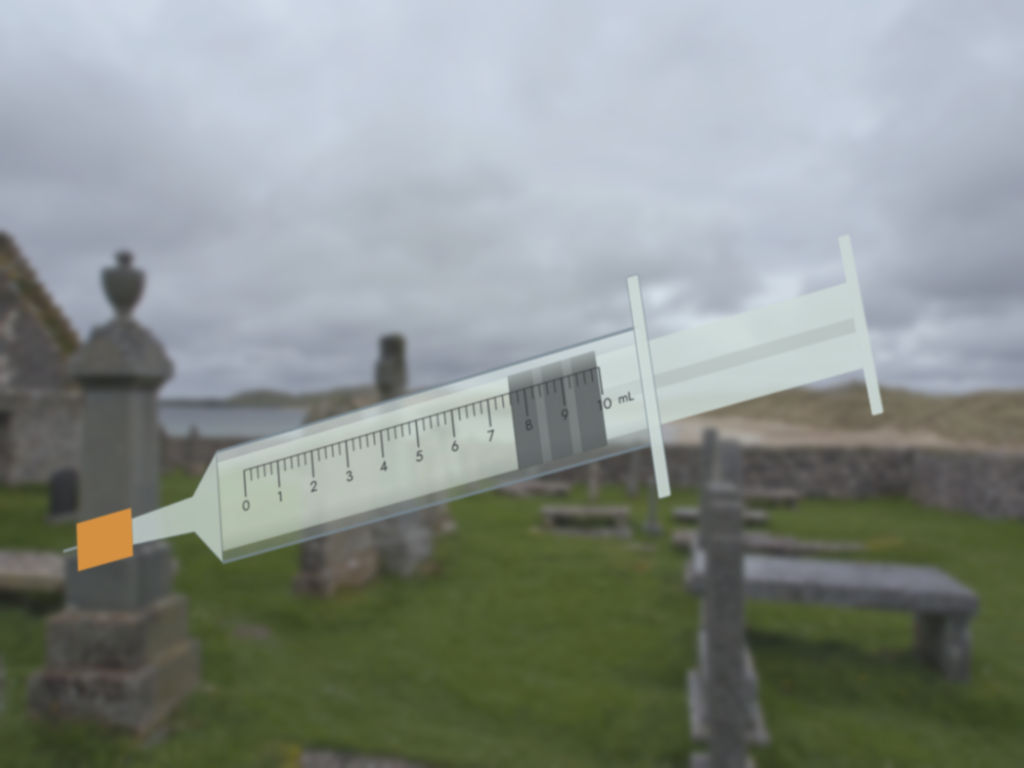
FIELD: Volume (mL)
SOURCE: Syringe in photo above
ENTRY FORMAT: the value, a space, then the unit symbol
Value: 7.6 mL
